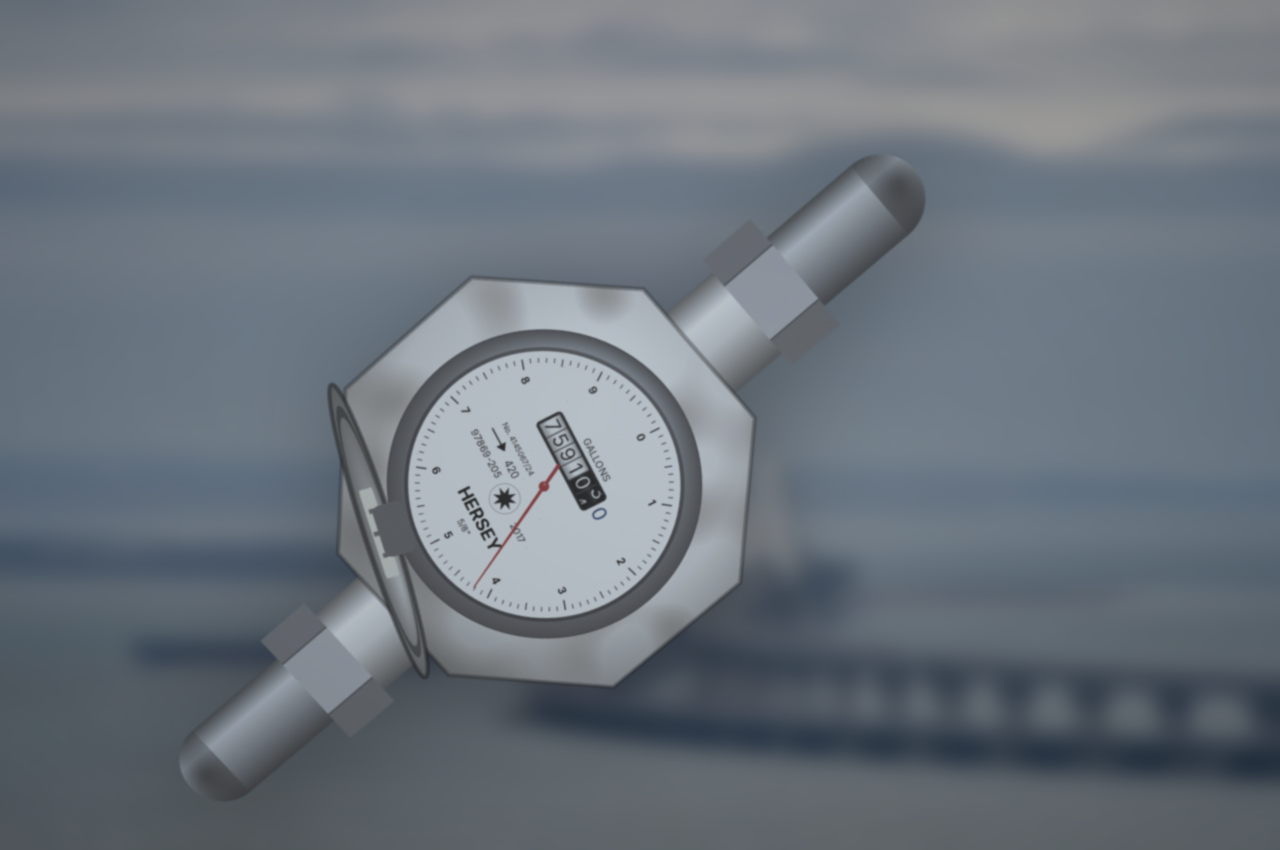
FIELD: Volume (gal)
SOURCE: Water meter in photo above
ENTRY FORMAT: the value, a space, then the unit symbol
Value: 7591034.2 gal
